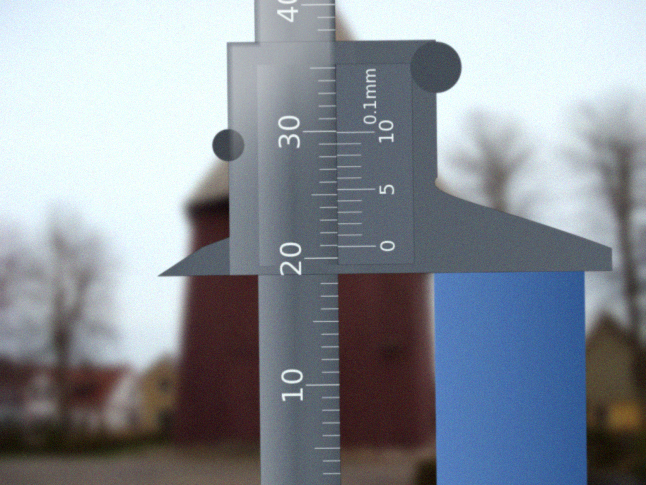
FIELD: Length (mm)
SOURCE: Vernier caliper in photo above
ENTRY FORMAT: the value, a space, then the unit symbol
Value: 20.9 mm
